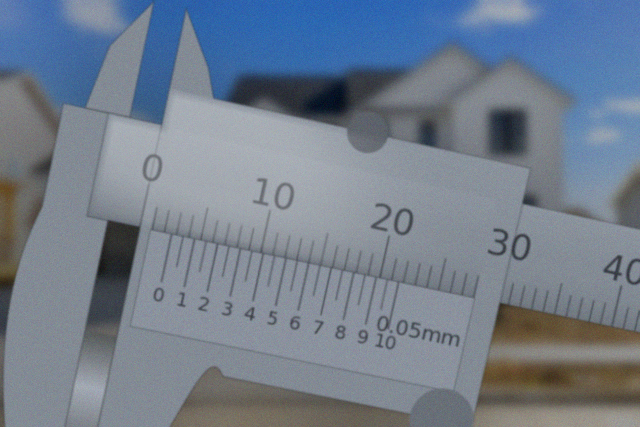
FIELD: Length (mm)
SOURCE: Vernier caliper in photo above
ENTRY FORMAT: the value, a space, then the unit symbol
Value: 2.6 mm
